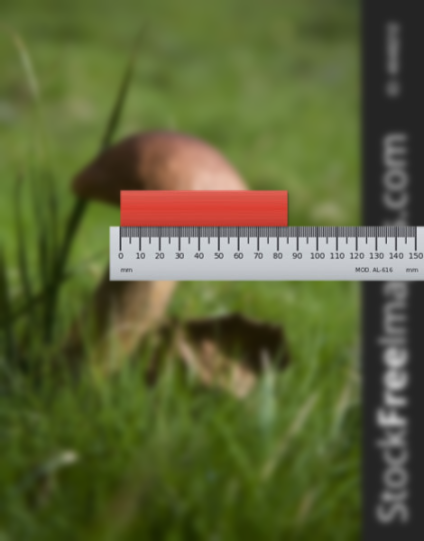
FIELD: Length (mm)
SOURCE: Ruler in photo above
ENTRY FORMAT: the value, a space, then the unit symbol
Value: 85 mm
